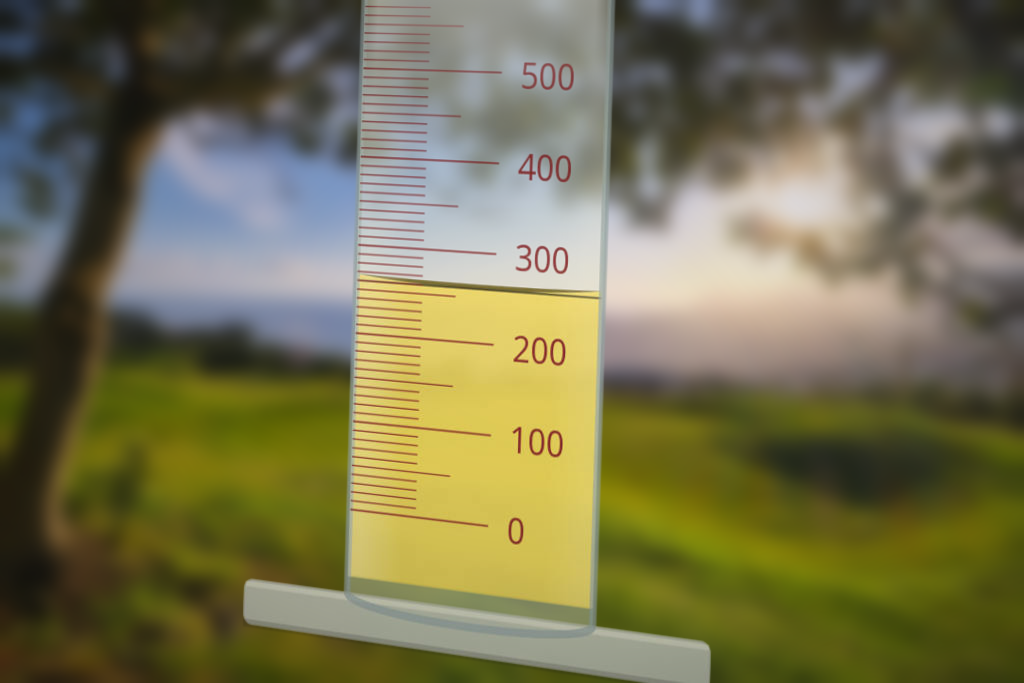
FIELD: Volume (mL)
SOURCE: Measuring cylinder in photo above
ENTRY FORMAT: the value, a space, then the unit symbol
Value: 260 mL
